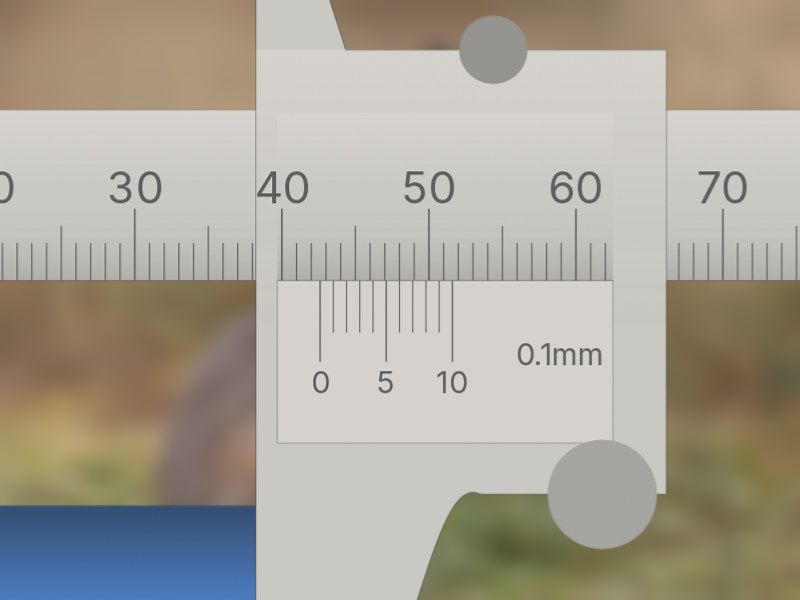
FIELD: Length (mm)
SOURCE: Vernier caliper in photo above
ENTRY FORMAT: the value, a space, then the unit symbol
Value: 42.6 mm
